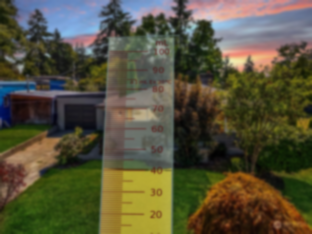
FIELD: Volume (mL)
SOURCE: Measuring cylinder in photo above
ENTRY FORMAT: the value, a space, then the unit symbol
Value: 40 mL
